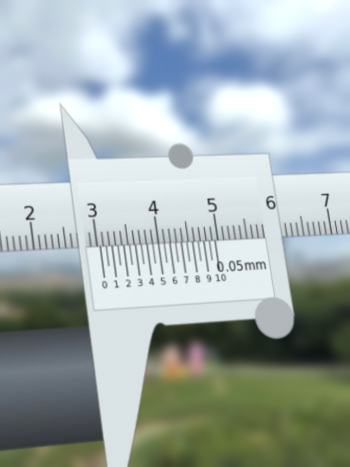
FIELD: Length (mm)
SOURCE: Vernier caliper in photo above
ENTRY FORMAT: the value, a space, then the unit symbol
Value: 30.5 mm
